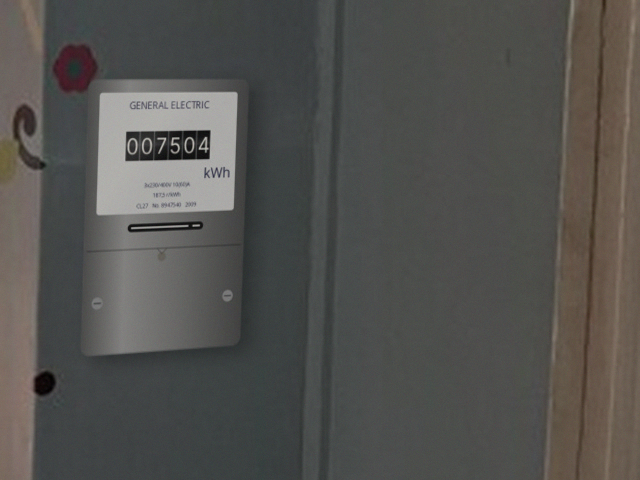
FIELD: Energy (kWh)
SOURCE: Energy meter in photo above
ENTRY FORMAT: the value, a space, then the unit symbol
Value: 7504 kWh
